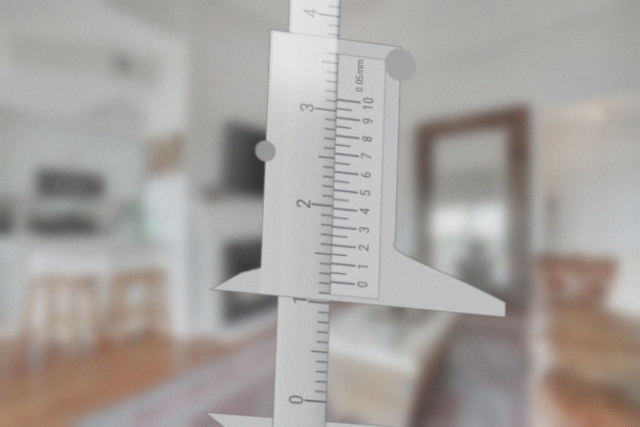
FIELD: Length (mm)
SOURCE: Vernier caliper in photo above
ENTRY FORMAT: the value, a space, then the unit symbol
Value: 12.2 mm
